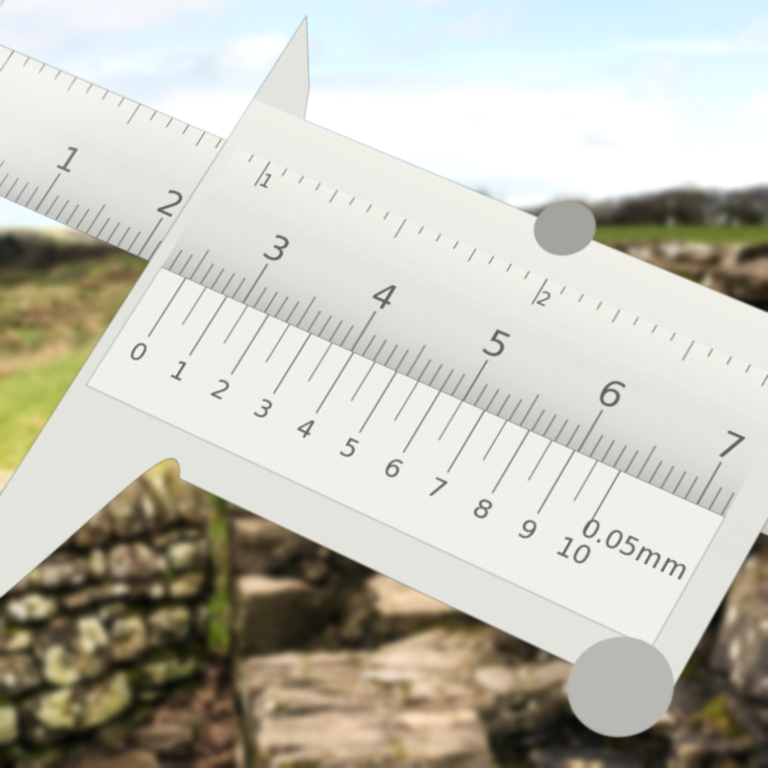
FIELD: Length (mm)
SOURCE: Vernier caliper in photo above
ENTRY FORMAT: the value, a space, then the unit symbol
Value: 24.6 mm
